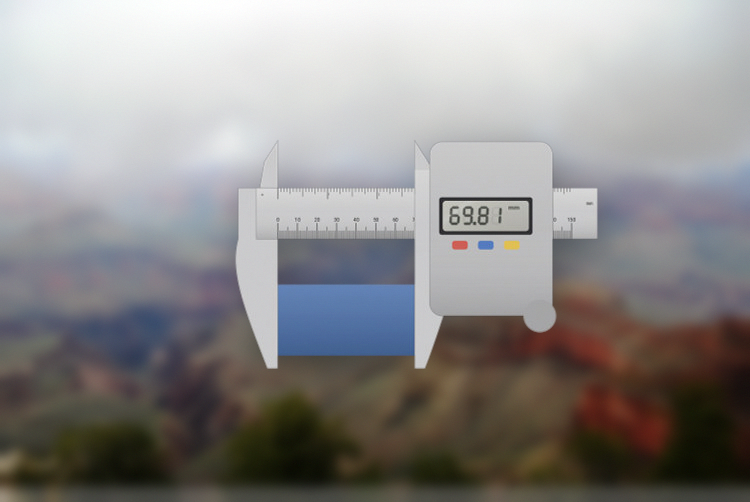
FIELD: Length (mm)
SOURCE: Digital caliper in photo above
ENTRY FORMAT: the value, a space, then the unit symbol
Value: 69.81 mm
